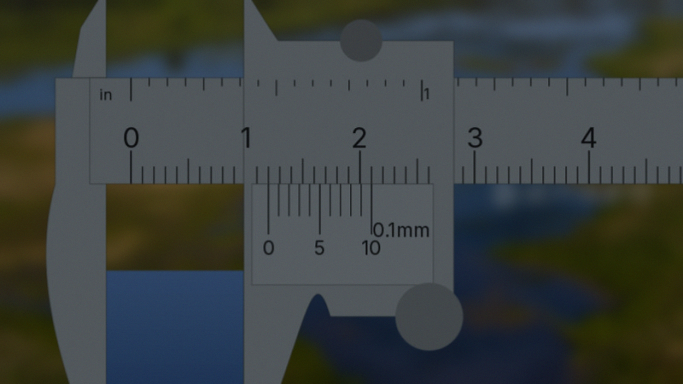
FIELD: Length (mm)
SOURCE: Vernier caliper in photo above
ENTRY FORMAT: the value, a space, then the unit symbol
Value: 12.0 mm
